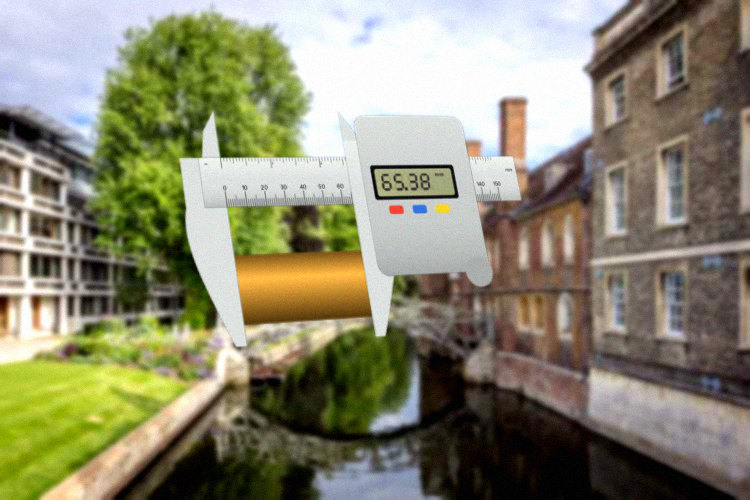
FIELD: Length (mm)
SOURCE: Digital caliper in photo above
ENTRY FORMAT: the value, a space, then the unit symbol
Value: 65.38 mm
